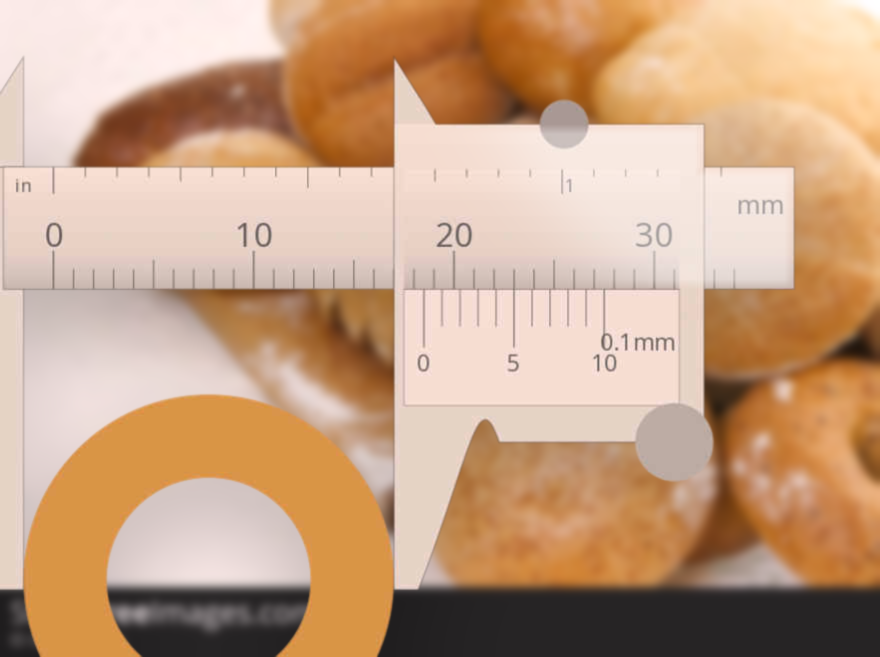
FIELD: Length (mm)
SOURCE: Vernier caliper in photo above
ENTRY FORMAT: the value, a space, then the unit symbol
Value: 18.5 mm
